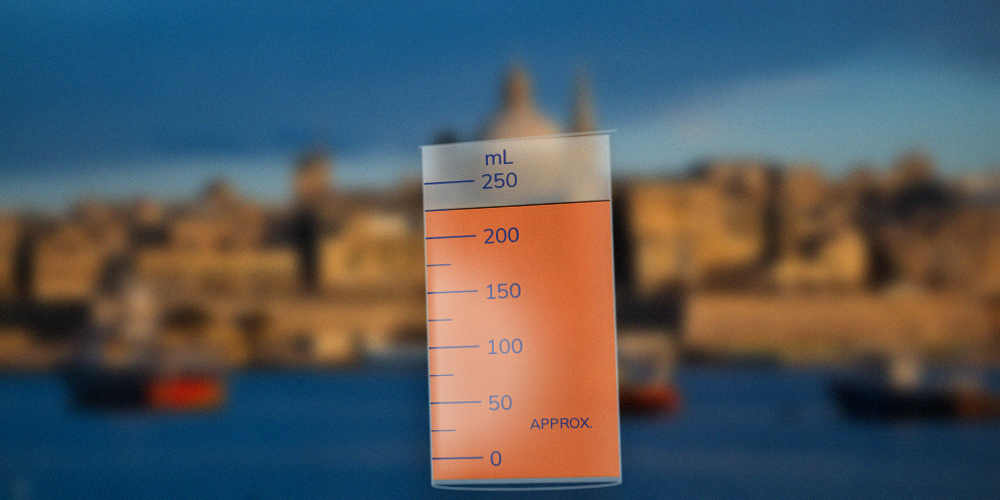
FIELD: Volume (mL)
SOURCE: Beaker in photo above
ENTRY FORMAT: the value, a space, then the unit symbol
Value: 225 mL
